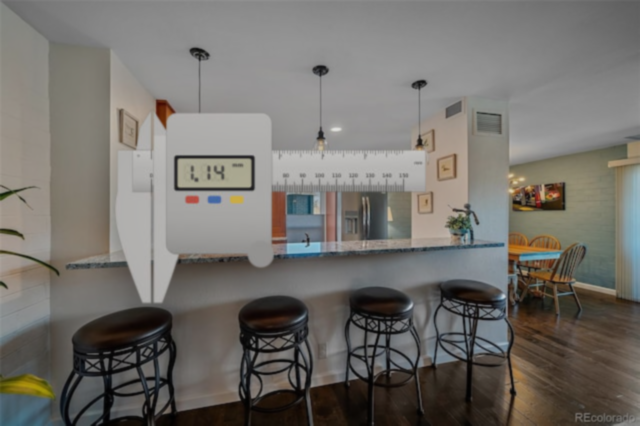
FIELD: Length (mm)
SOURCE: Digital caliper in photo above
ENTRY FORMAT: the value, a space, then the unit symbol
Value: 1.14 mm
